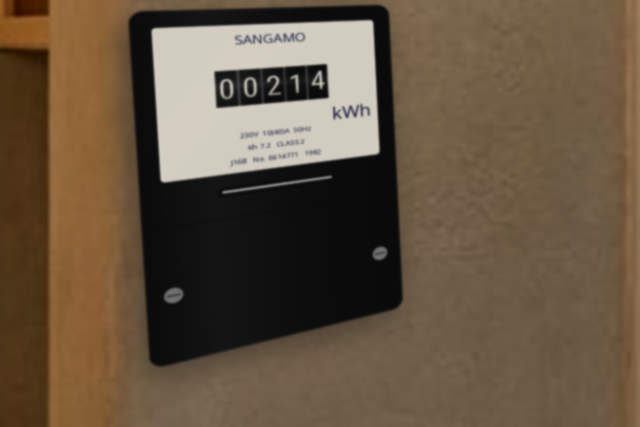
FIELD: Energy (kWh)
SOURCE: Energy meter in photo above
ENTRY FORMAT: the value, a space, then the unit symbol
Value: 214 kWh
